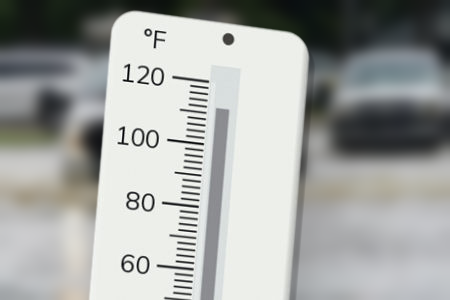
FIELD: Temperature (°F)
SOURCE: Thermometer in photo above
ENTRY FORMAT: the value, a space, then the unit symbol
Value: 112 °F
